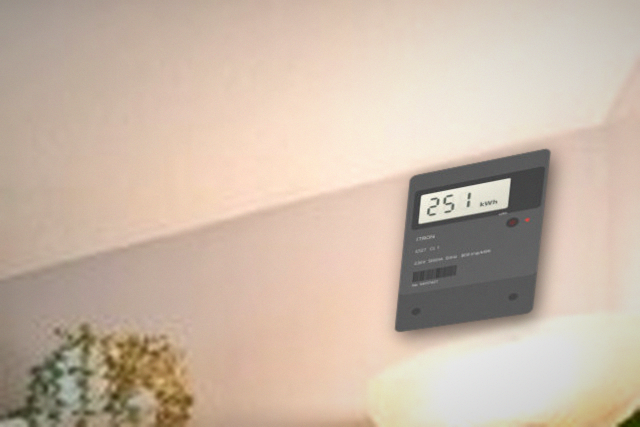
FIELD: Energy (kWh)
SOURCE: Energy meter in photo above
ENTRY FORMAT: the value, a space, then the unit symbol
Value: 251 kWh
